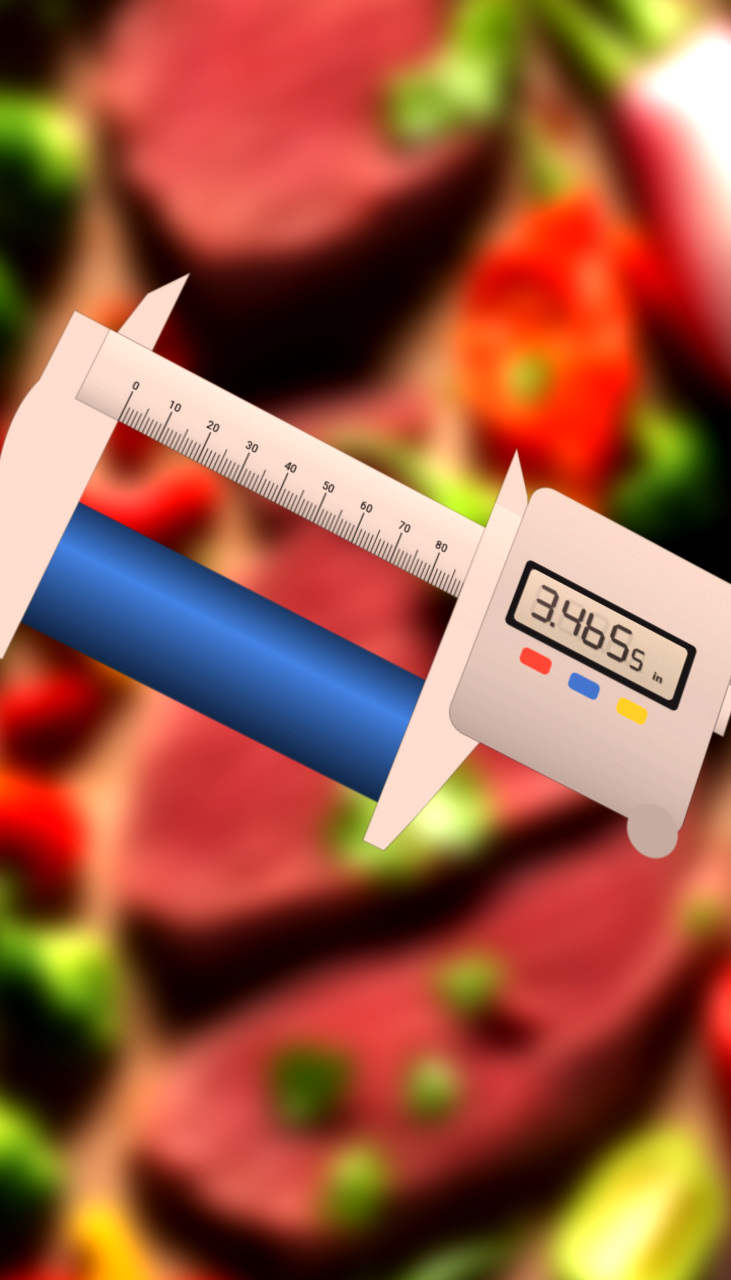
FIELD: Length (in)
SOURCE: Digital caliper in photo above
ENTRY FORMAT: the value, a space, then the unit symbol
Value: 3.4655 in
